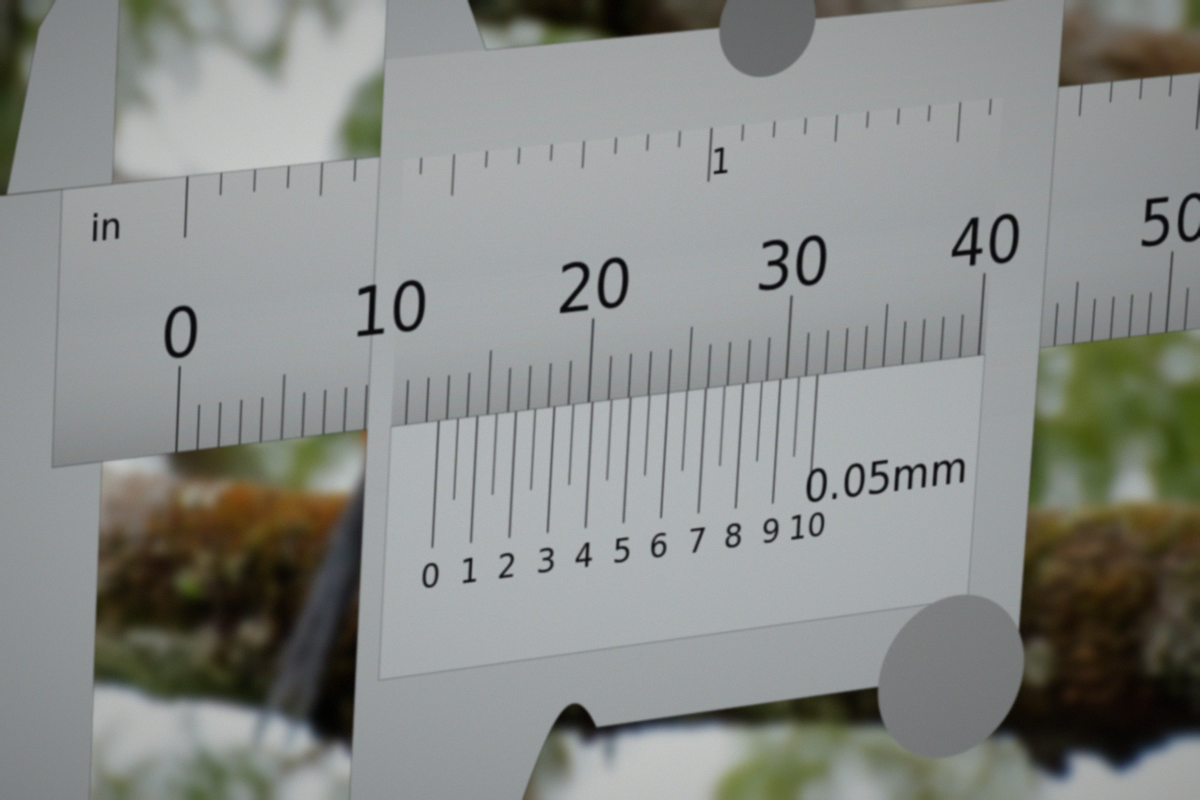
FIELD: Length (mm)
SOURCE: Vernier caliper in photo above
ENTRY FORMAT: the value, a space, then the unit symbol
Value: 12.6 mm
